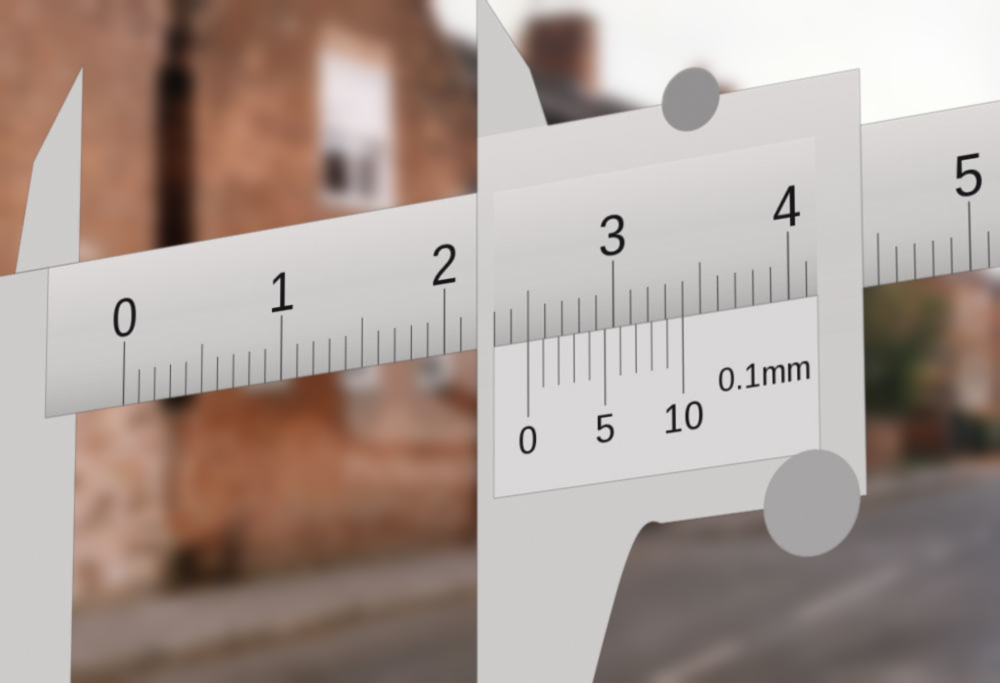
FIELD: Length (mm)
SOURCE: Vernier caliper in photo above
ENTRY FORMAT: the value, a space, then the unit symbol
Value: 25.0 mm
